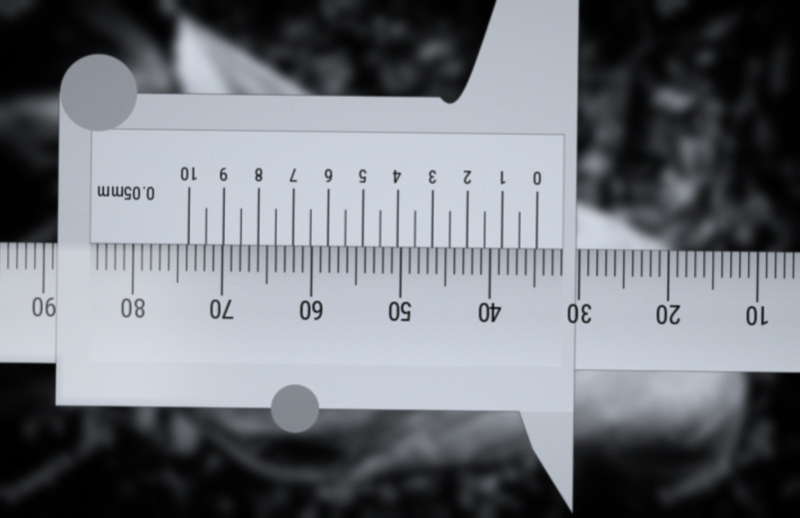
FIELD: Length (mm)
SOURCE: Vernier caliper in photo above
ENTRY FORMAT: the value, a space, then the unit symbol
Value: 34.8 mm
